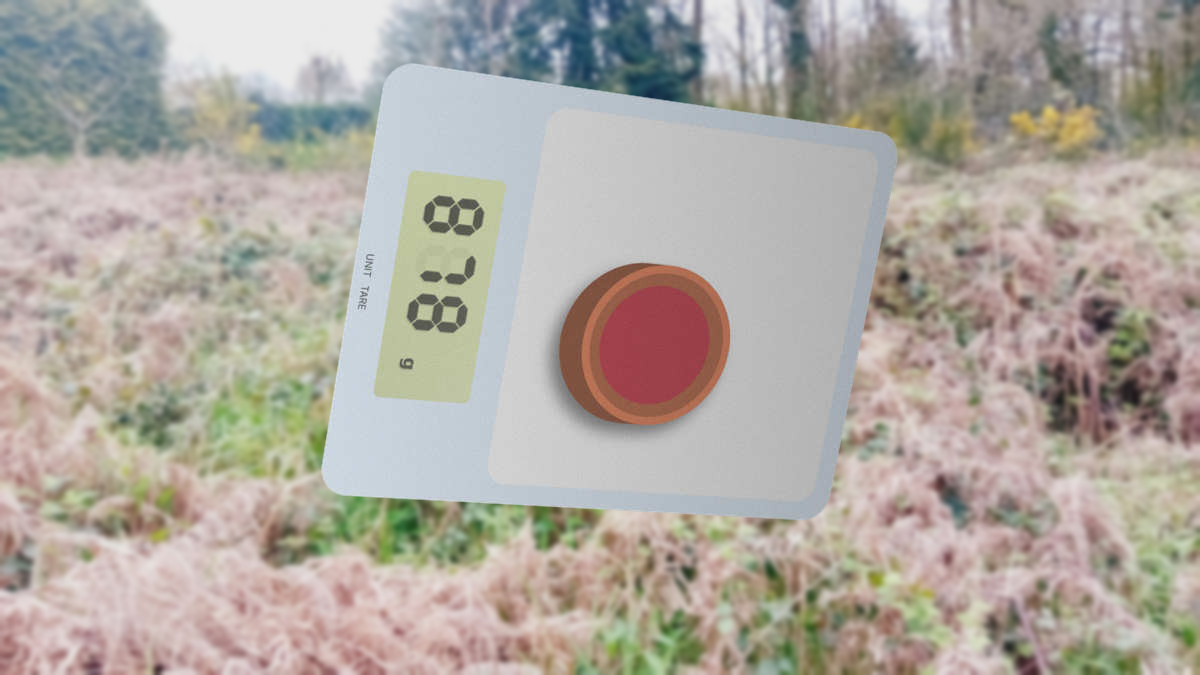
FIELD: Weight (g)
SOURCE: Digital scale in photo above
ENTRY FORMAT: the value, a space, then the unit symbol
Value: 878 g
